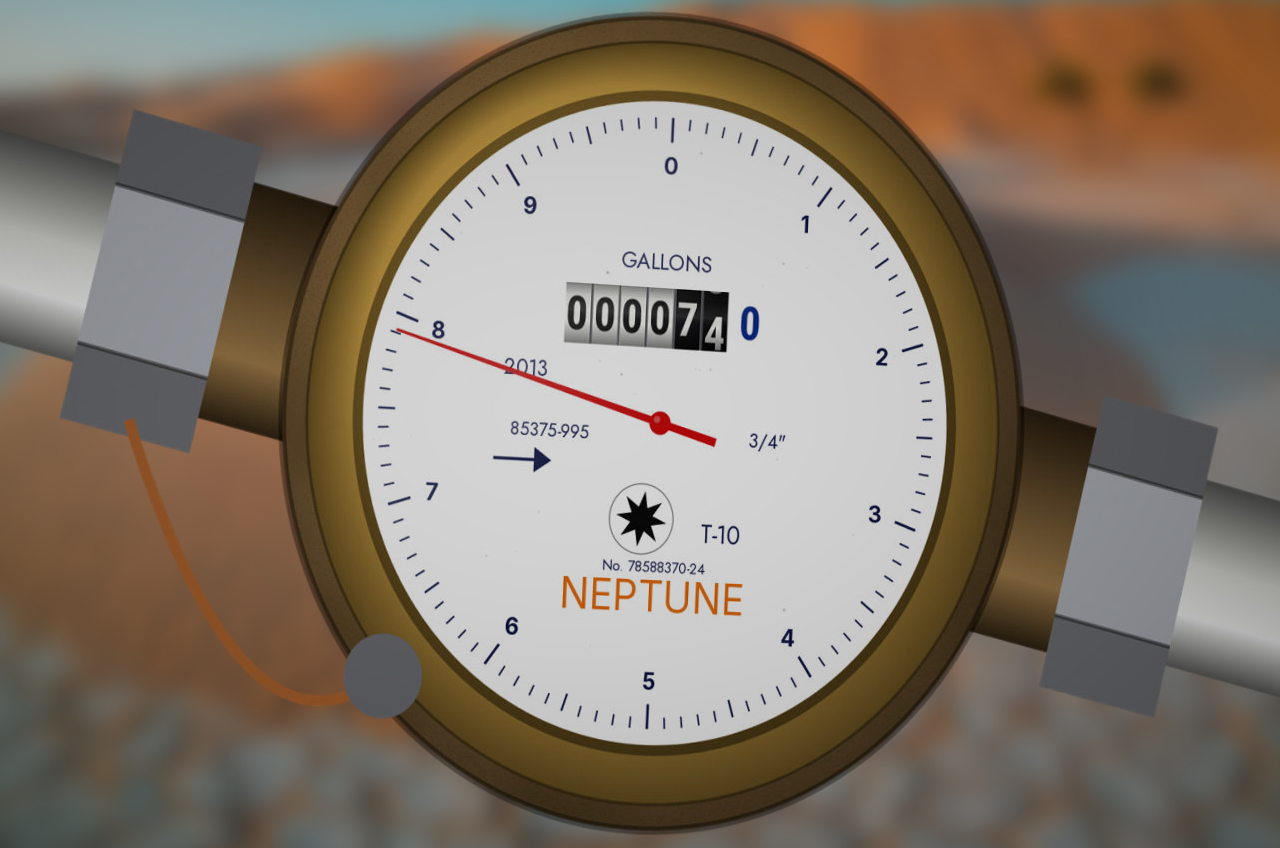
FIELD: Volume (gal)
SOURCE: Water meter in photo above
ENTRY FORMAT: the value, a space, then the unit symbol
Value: 737.9 gal
